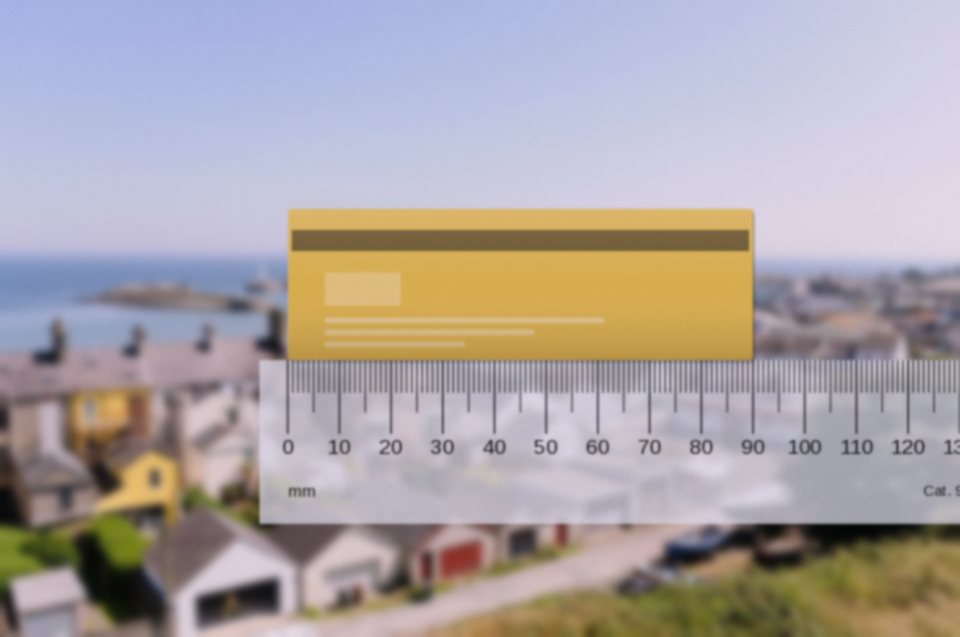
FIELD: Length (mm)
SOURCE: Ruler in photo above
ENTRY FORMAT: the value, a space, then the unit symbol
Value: 90 mm
